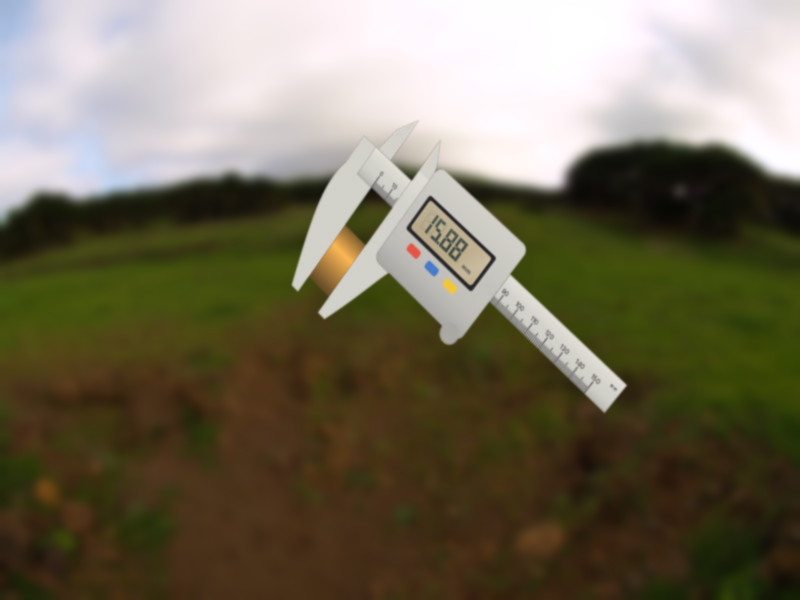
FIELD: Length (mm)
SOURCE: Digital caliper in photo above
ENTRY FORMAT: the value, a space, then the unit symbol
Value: 15.88 mm
